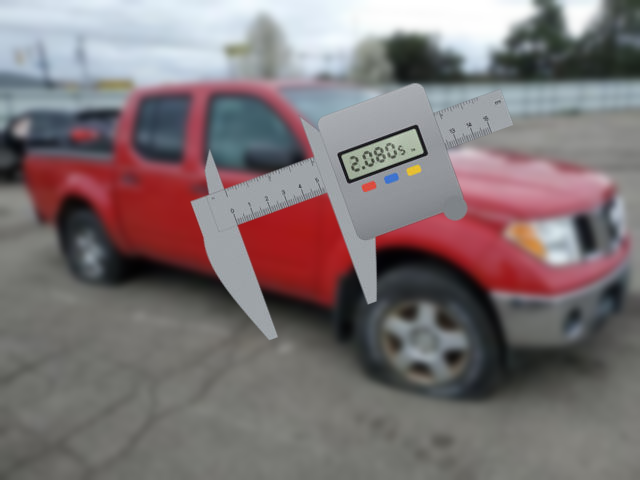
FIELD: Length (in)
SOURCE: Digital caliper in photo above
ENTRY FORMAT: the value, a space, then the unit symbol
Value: 2.0805 in
